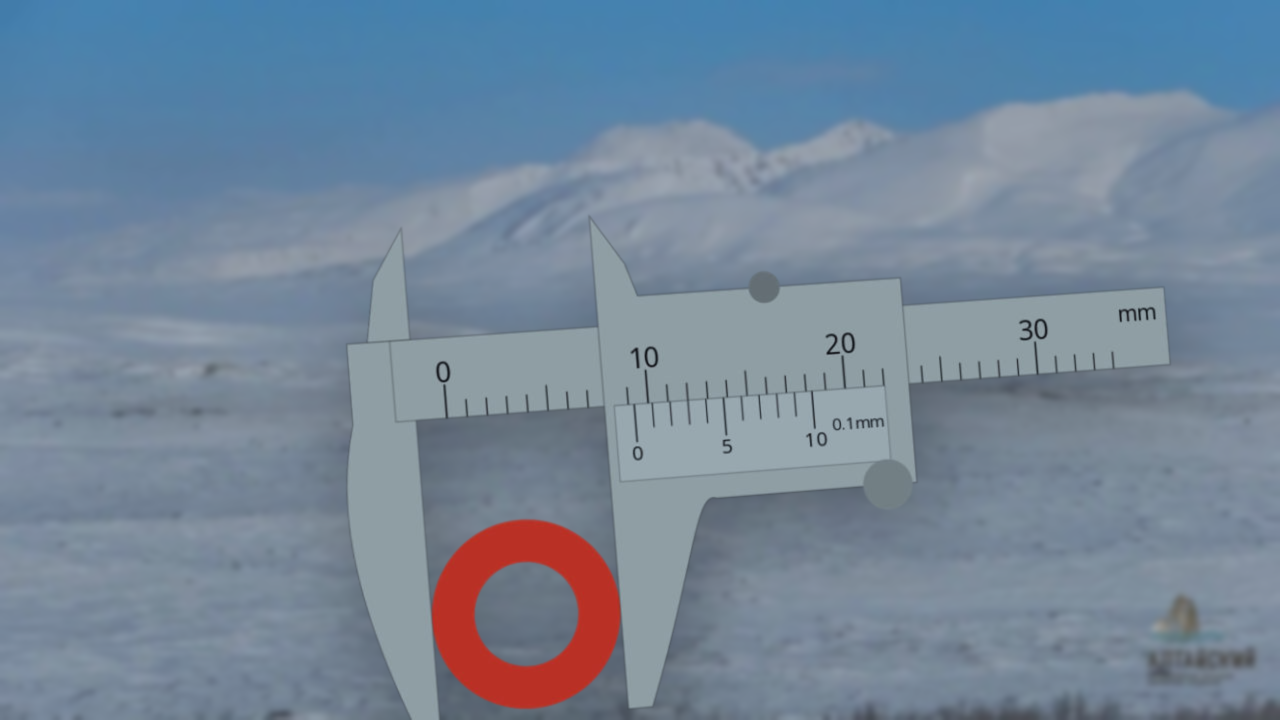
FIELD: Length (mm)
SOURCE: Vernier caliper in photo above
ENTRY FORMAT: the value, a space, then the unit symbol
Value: 9.3 mm
